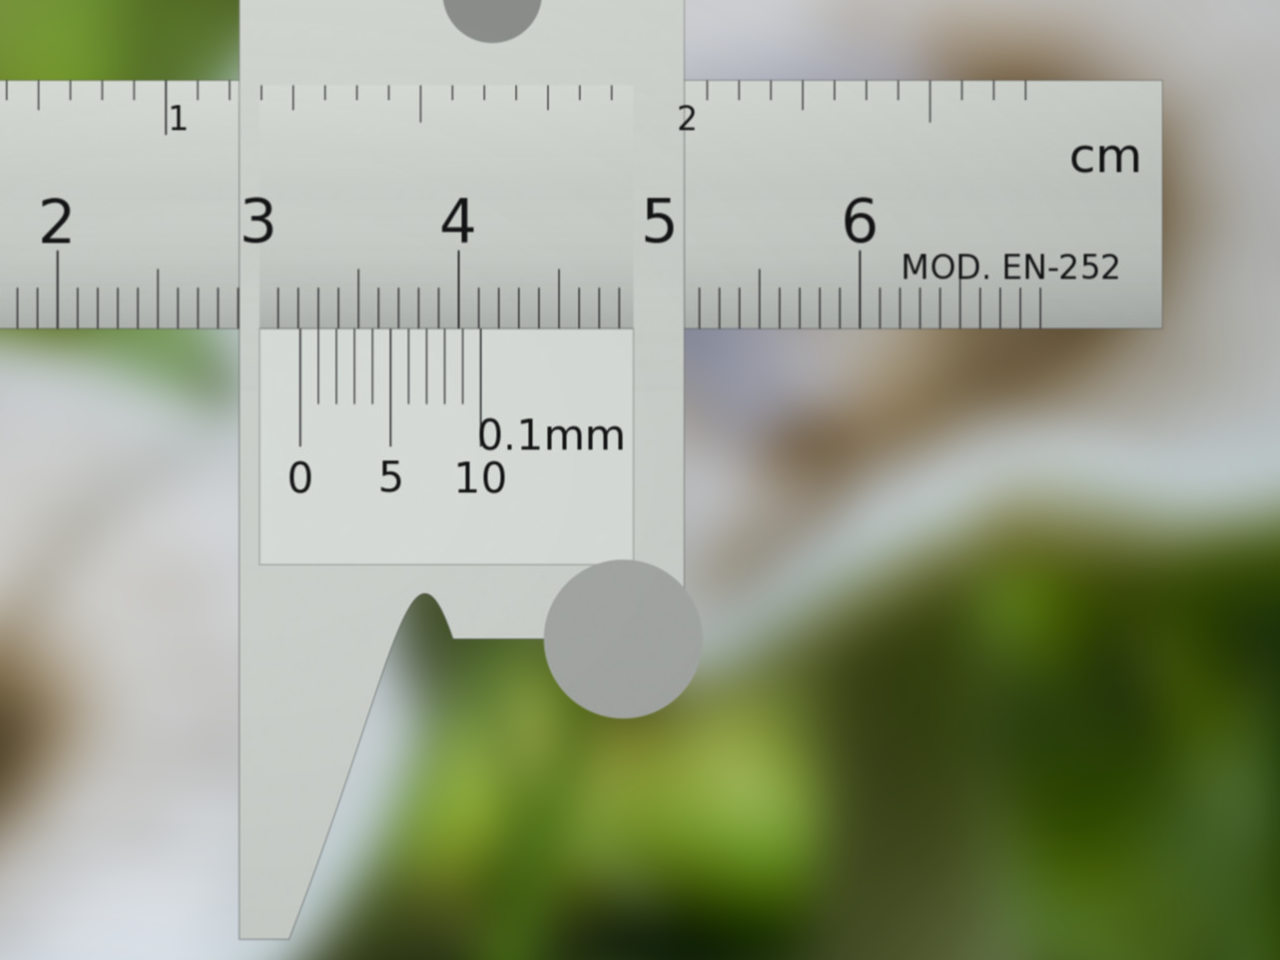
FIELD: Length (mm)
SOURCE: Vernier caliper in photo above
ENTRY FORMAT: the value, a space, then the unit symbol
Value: 32.1 mm
